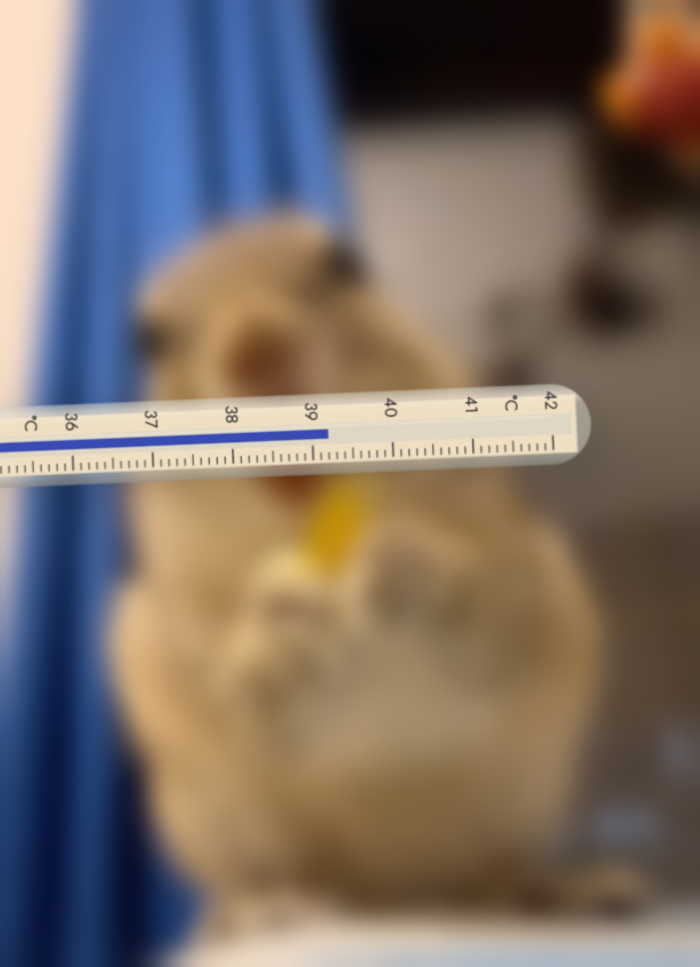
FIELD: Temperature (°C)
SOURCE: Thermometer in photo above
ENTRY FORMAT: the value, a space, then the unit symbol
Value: 39.2 °C
